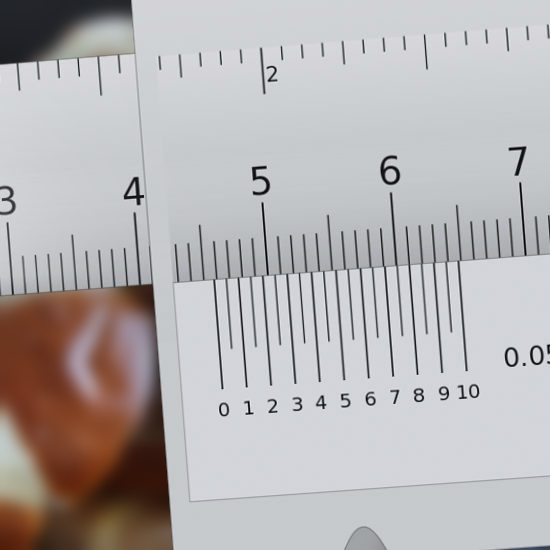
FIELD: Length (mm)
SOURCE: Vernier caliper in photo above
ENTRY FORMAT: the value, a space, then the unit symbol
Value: 45.8 mm
